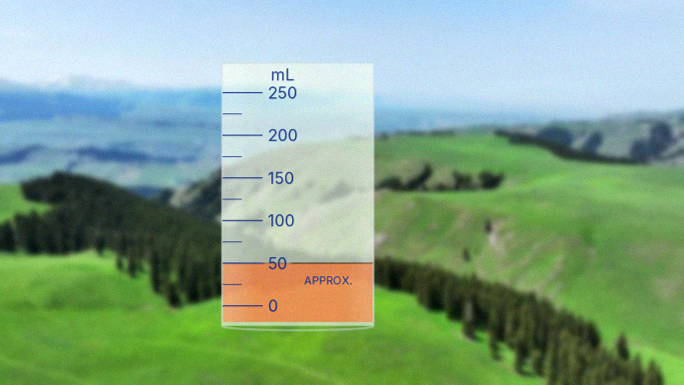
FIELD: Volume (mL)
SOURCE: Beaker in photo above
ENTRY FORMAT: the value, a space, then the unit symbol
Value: 50 mL
